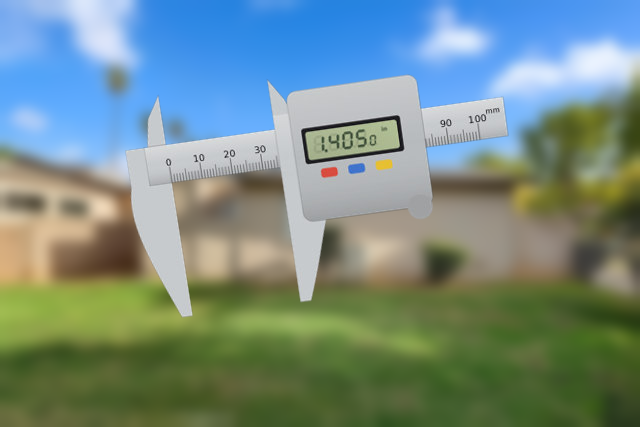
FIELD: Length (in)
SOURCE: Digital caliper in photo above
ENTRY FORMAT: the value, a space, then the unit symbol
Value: 1.4050 in
